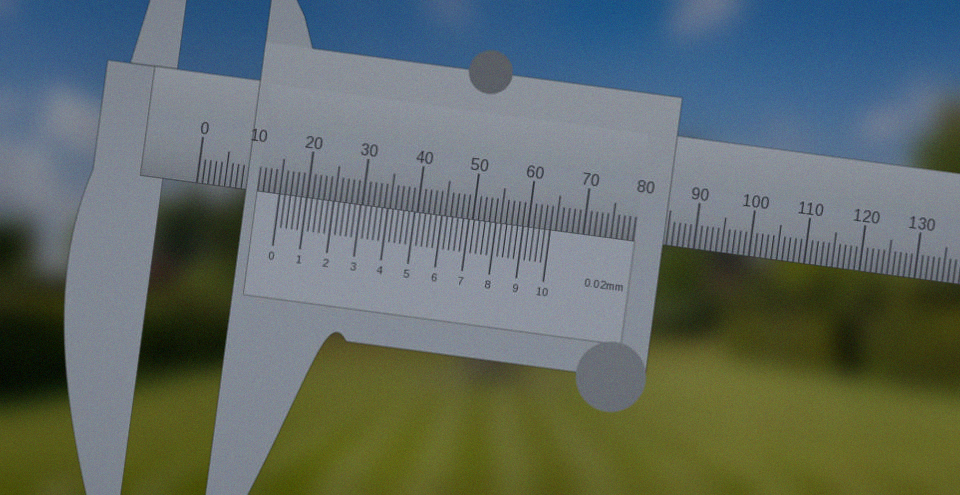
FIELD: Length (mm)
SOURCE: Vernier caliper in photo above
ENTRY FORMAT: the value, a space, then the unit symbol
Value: 15.0 mm
